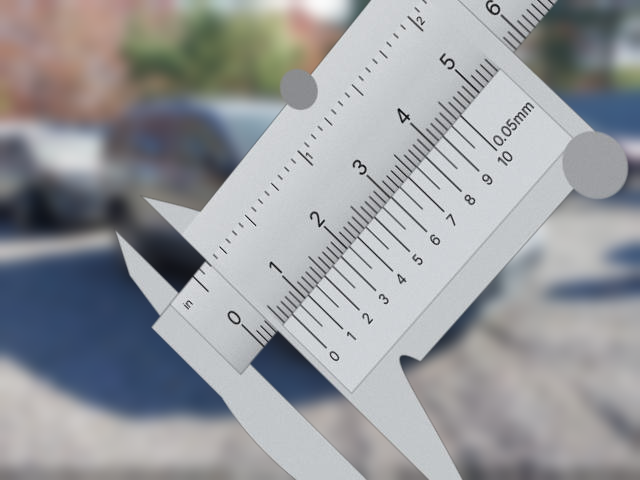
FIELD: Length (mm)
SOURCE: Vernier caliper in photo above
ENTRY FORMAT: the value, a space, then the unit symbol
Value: 6.8 mm
